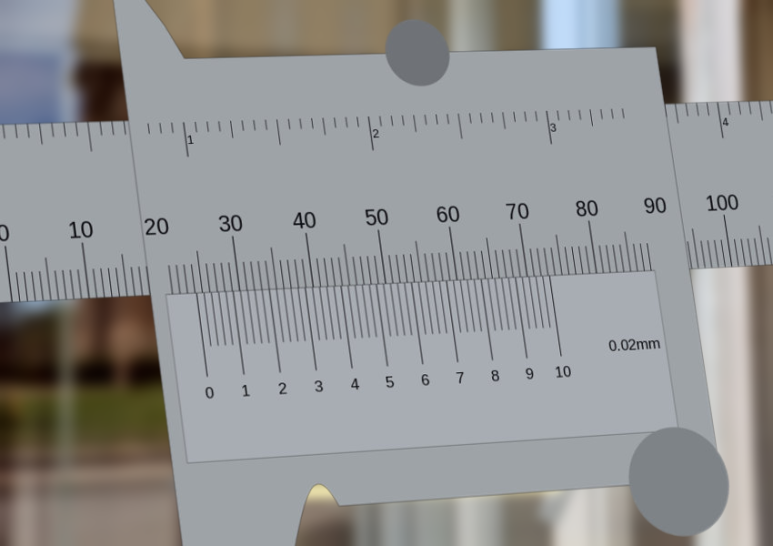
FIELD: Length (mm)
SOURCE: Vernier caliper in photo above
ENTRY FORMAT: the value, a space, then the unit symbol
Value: 24.2 mm
